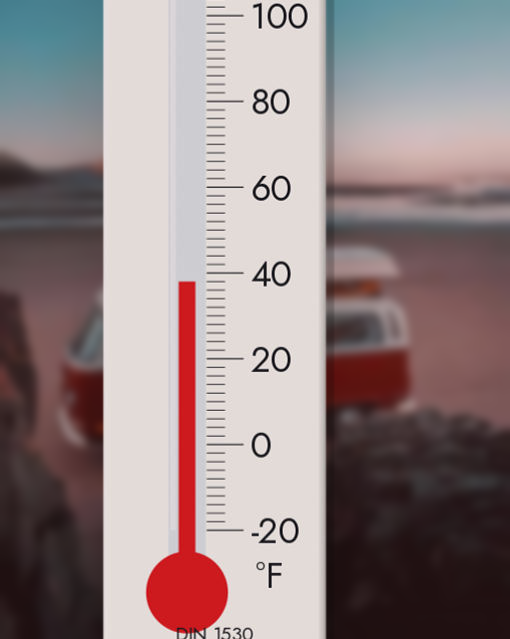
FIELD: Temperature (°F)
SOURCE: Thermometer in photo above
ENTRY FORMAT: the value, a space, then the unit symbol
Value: 38 °F
